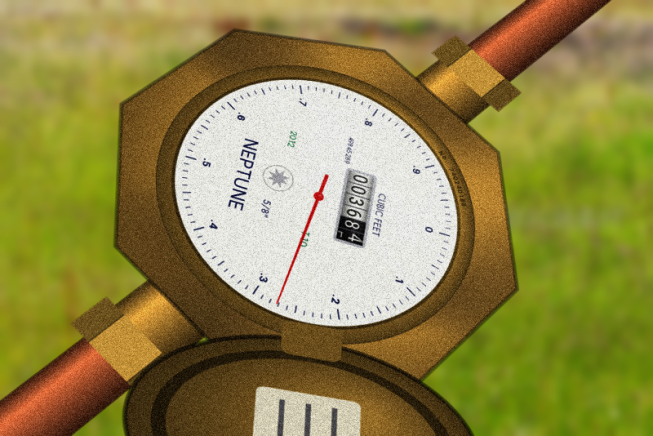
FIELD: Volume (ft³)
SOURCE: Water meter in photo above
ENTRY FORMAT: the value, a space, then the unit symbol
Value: 3684.27 ft³
